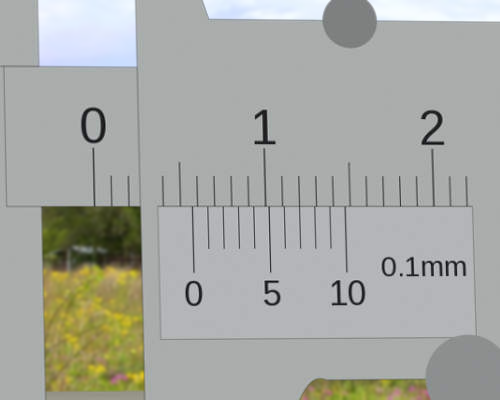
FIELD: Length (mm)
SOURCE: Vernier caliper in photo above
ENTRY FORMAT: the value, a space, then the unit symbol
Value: 5.7 mm
